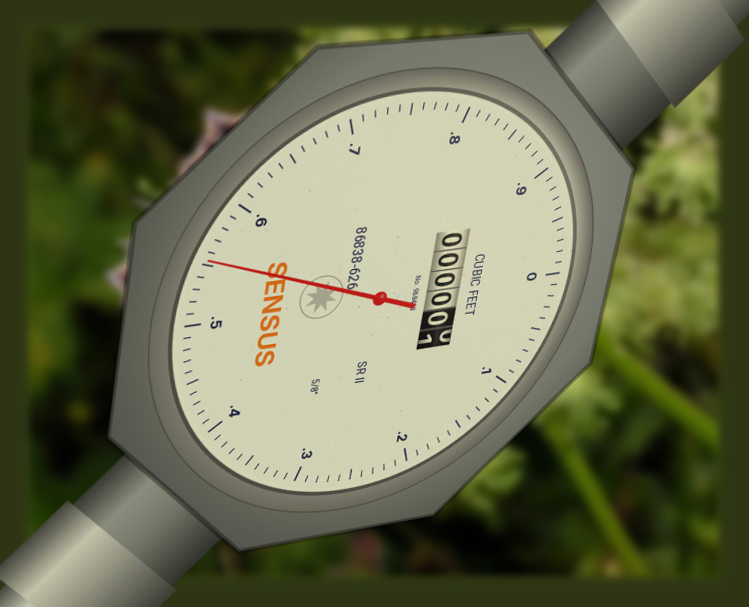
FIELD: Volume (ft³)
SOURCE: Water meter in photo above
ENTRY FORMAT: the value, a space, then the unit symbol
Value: 0.55 ft³
